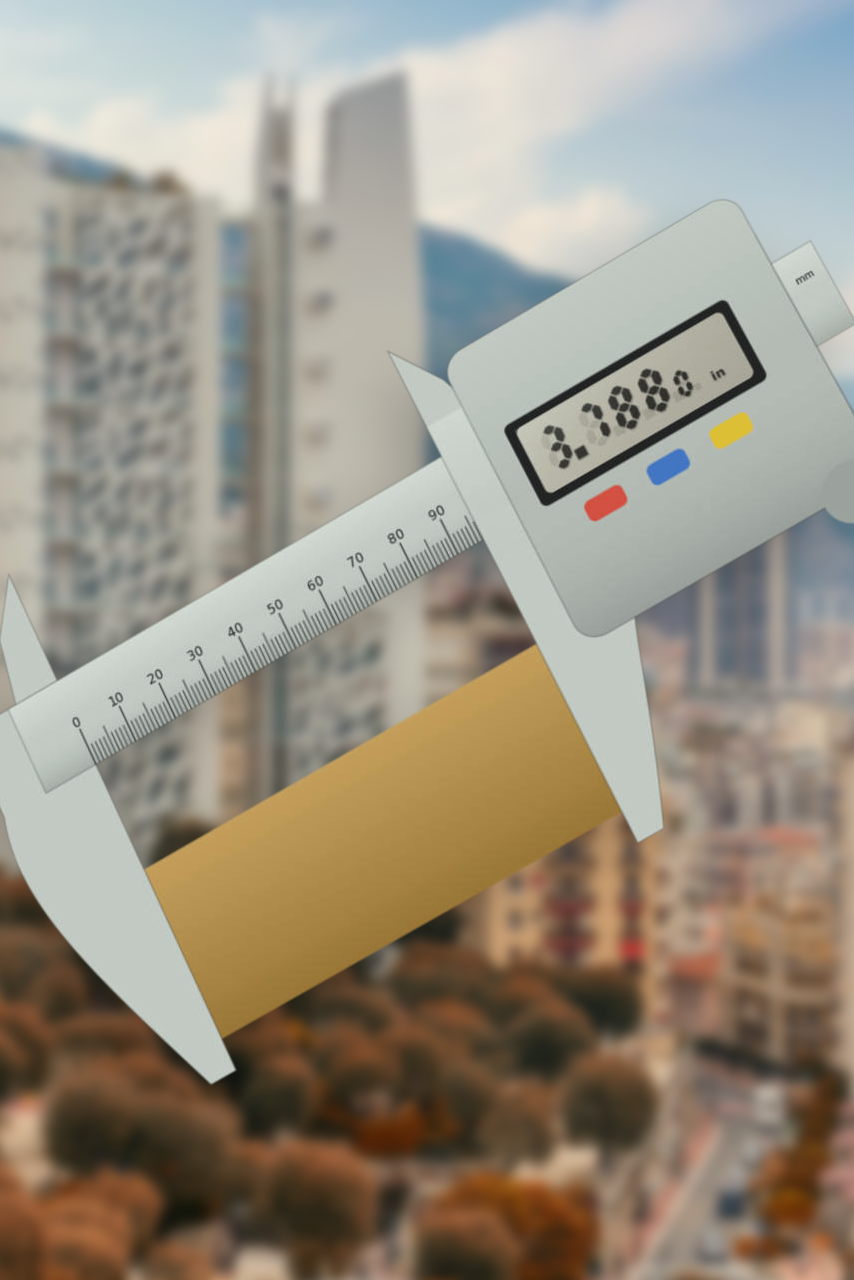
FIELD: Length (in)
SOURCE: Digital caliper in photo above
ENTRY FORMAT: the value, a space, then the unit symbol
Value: 3.7880 in
